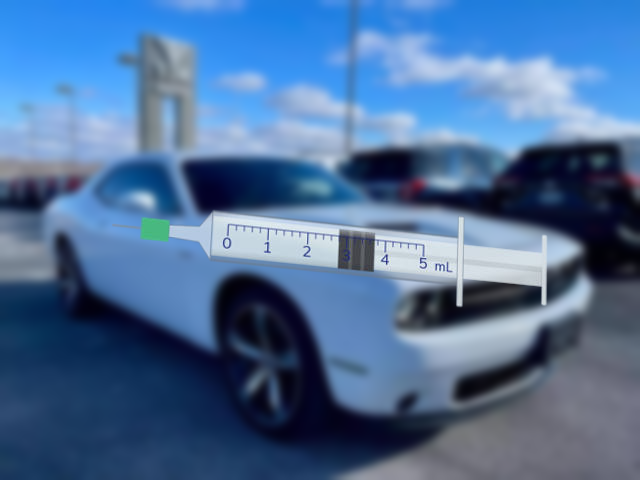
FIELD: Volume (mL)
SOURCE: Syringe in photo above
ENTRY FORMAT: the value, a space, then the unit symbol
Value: 2.8 mL
